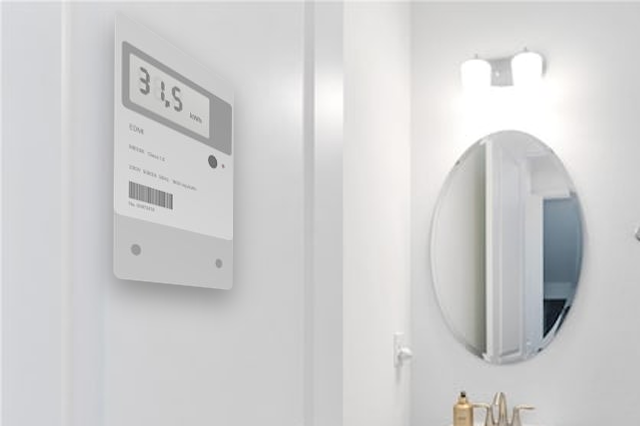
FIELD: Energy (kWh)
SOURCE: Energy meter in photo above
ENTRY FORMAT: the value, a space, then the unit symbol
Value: 31.5 kWh
